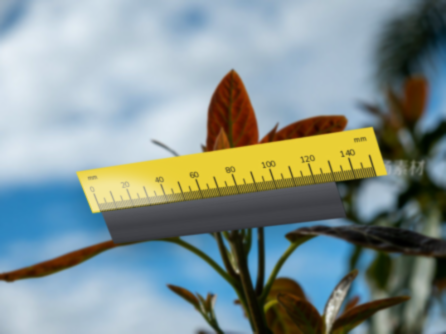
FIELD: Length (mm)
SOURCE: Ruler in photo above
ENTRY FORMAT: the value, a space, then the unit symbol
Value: 130 mm
